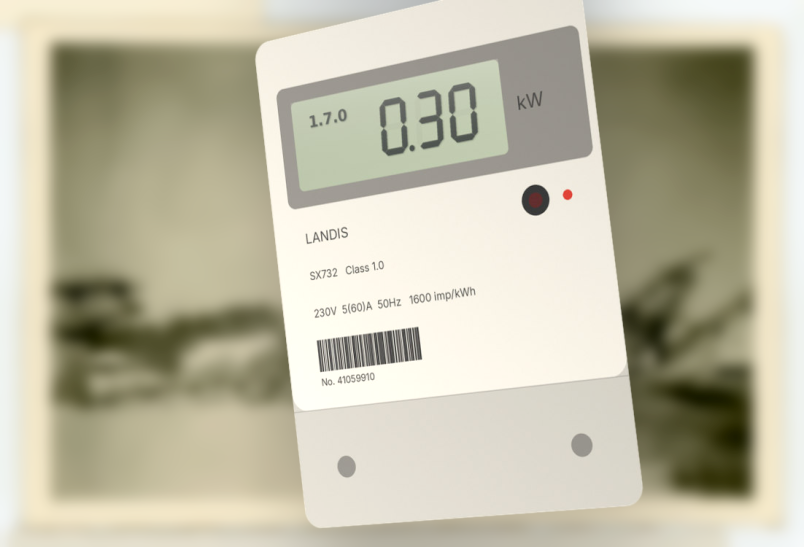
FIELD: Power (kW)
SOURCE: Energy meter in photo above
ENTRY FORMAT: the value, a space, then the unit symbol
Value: 0.30 kW
